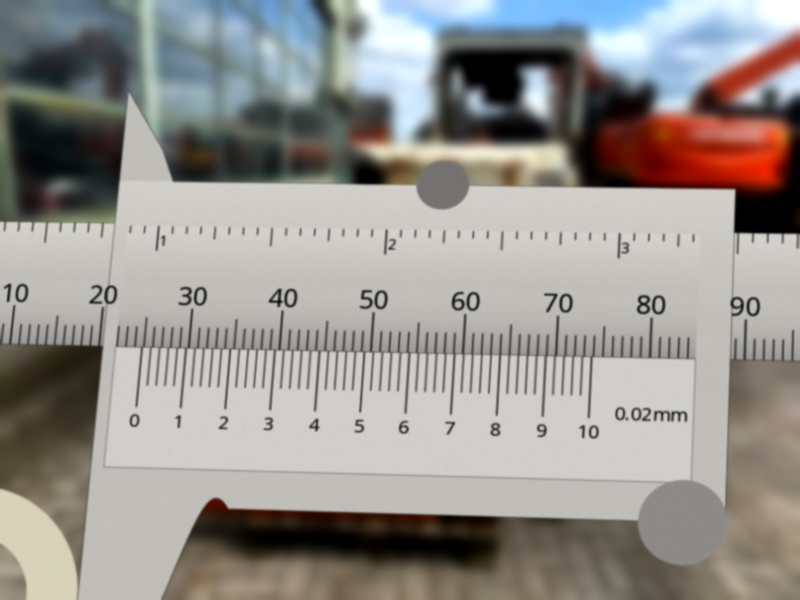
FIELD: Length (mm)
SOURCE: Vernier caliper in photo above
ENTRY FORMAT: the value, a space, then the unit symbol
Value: 24.8 mm
